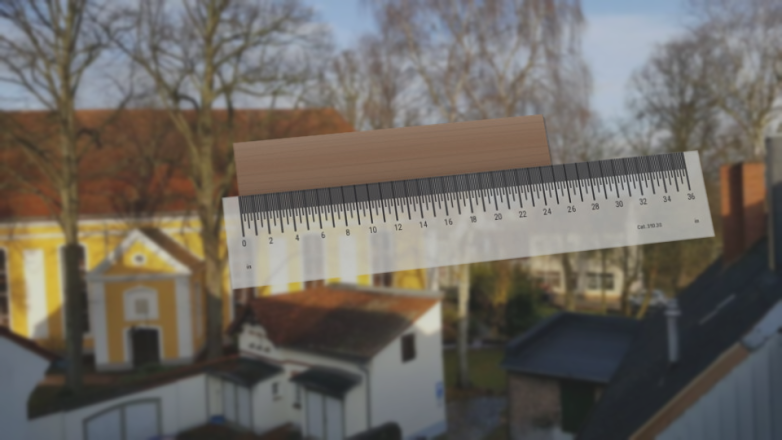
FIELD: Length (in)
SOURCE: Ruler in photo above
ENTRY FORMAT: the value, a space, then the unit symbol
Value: 25 in
